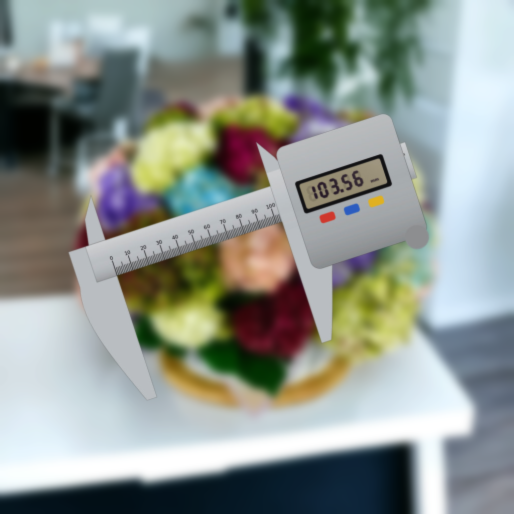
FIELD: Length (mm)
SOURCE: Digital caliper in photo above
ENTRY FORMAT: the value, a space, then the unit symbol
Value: 103.56 mm
